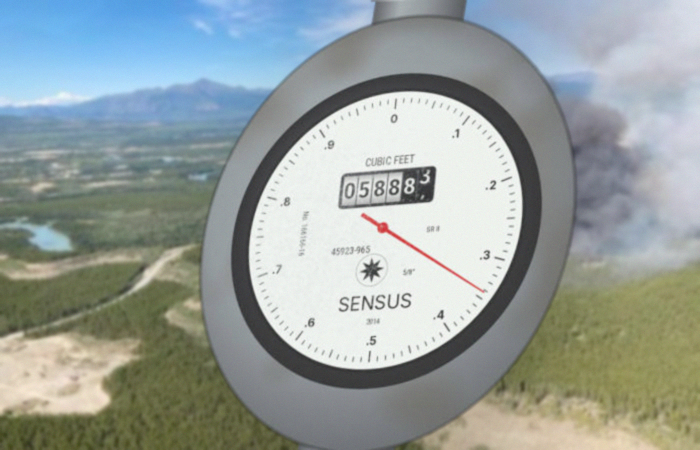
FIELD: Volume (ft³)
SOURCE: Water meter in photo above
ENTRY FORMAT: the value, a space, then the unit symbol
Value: 58883.34 ft³
